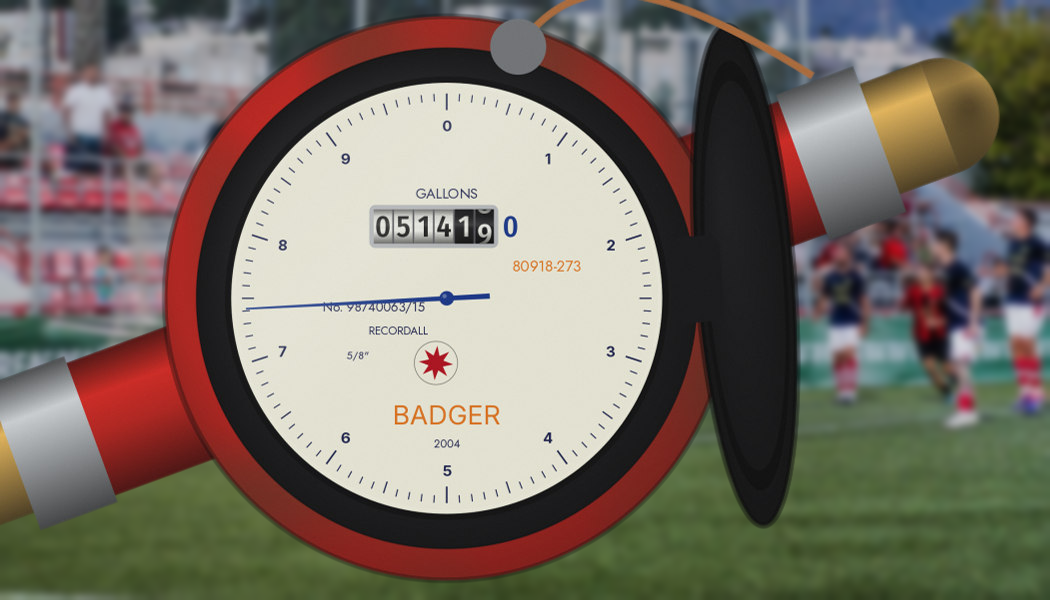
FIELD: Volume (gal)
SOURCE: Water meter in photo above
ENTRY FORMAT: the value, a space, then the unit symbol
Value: 514187.4 gal
